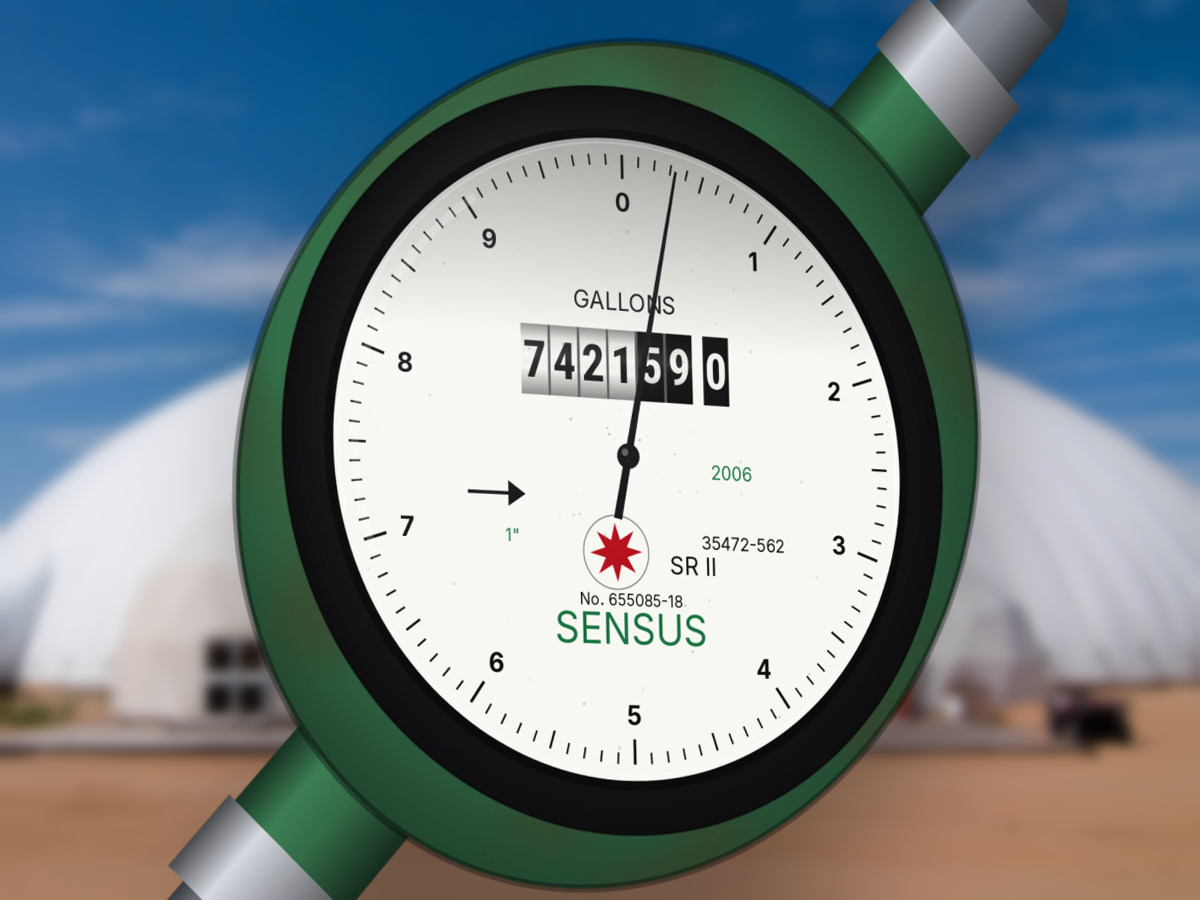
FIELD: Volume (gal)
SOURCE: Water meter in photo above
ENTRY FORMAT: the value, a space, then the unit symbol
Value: 7421590.3 gal
